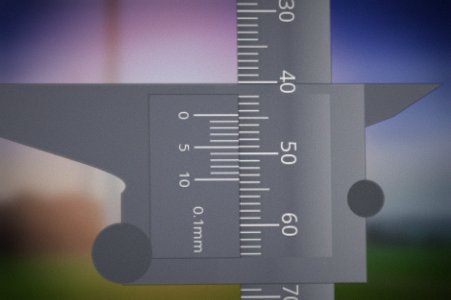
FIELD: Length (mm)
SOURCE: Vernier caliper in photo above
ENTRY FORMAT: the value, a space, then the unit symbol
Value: 44.6 mm
